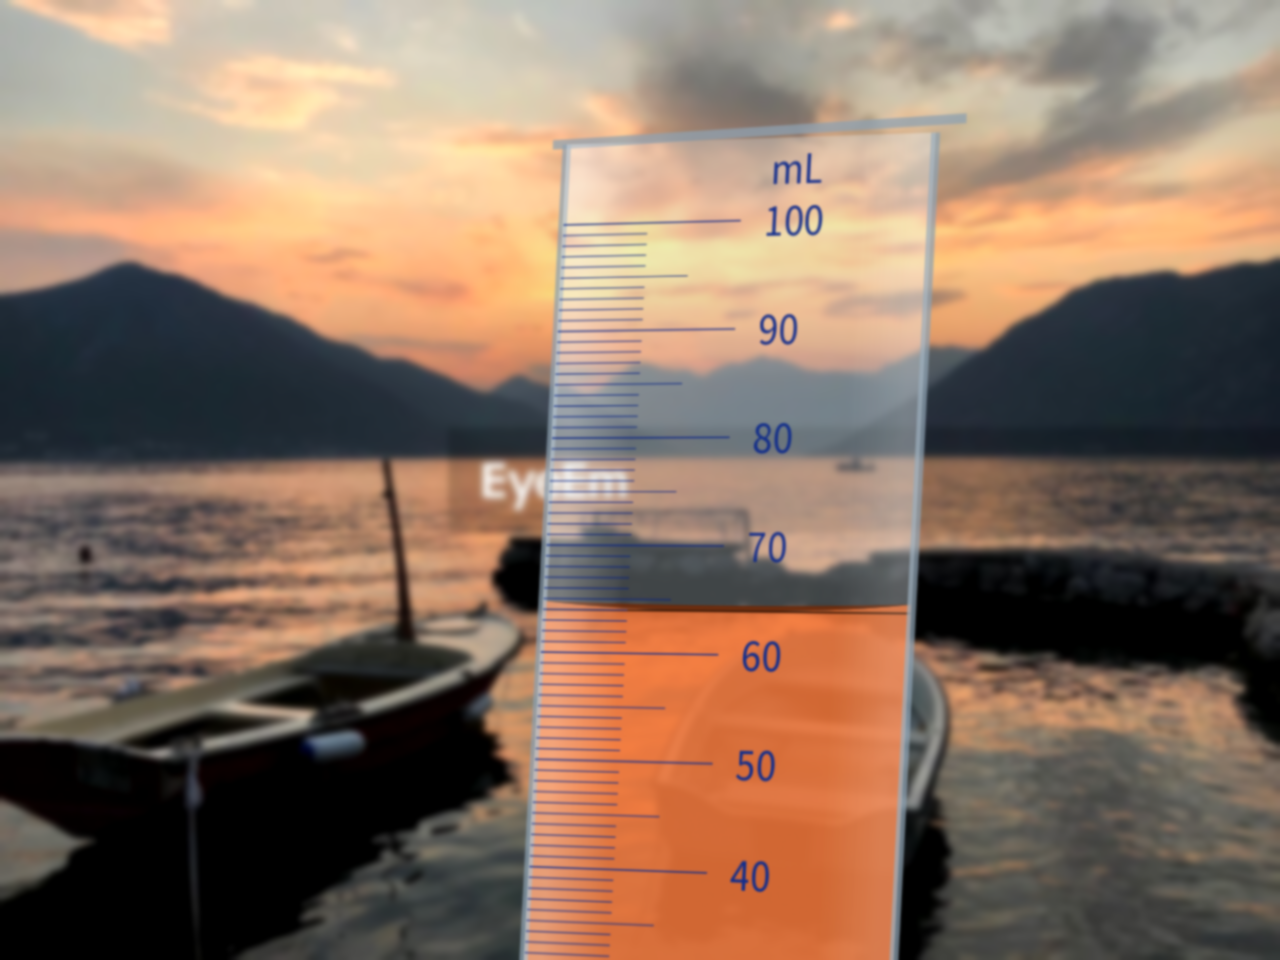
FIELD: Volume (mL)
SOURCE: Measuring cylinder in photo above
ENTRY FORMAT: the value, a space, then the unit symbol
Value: 64 mL
